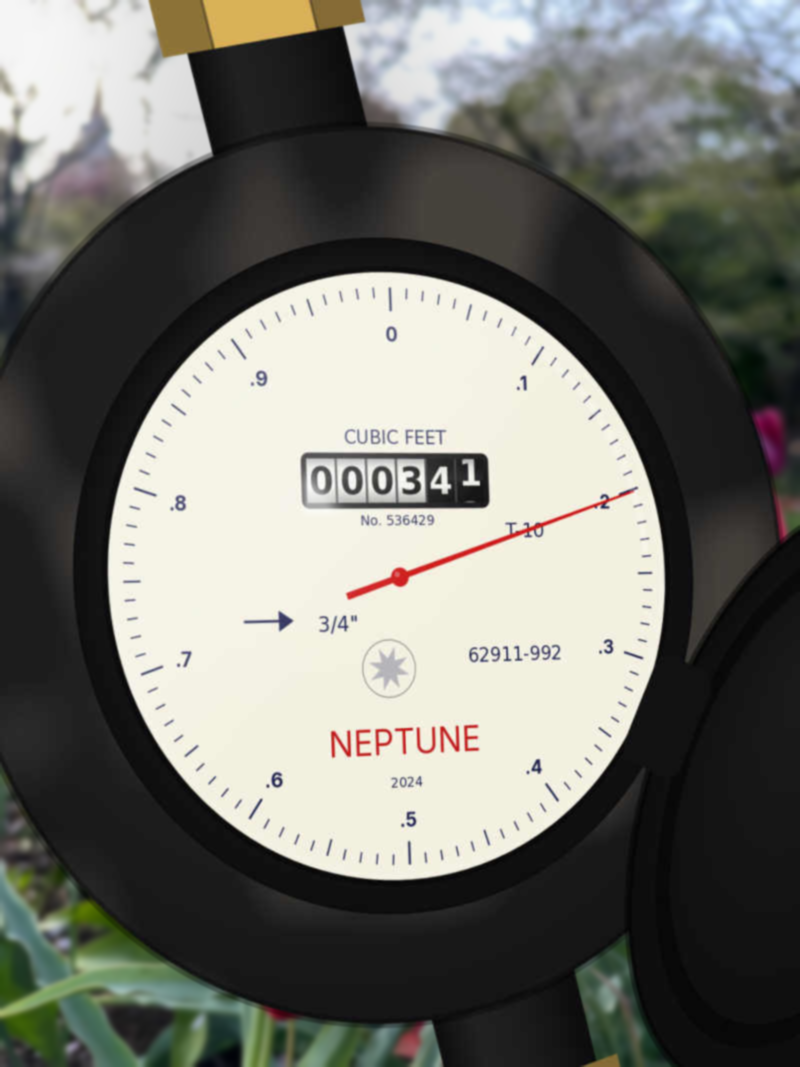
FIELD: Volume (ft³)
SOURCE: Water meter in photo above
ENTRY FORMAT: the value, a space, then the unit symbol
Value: 341.20 ft³
